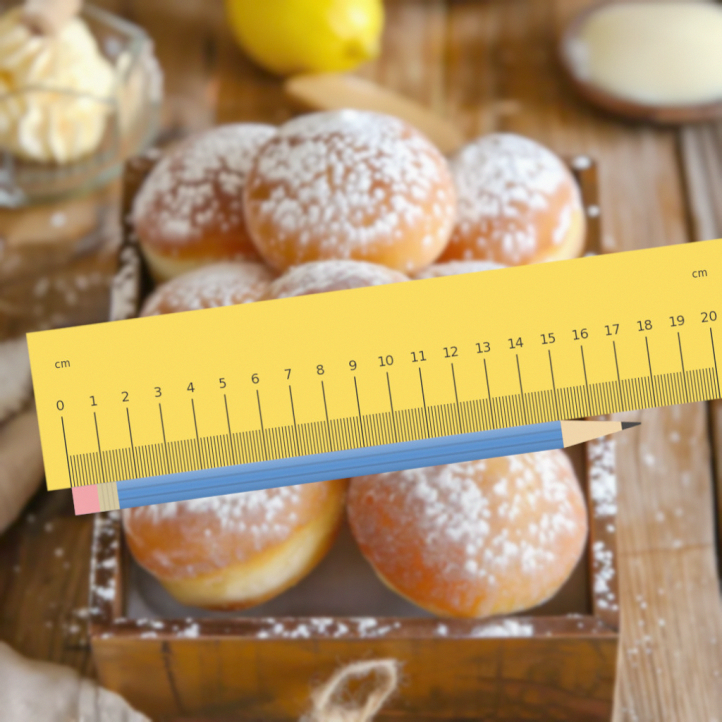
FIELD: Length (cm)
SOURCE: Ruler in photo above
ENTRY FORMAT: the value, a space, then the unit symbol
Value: 17.5 cm
